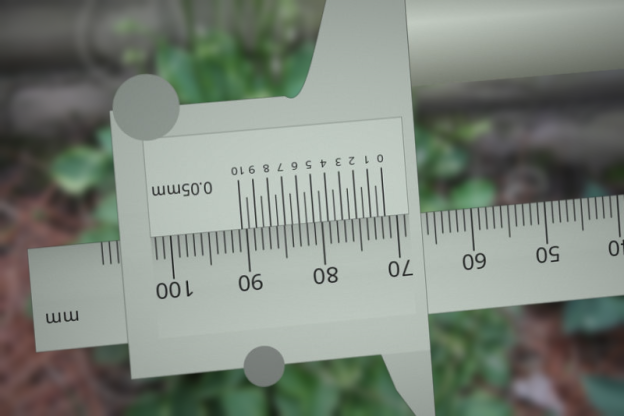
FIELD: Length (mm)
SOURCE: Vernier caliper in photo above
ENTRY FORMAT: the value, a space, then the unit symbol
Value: 71.6 mm
